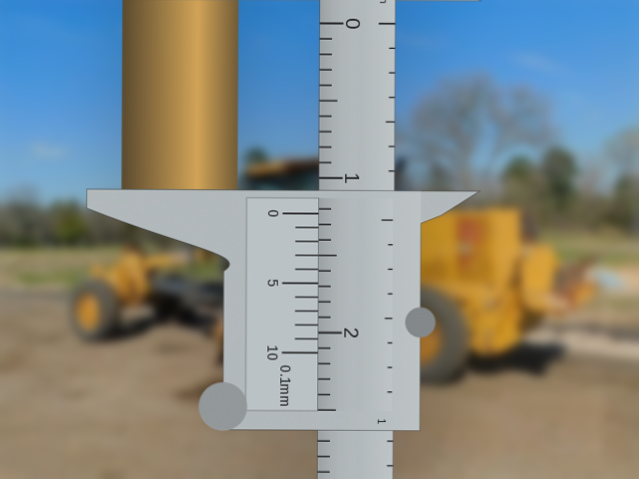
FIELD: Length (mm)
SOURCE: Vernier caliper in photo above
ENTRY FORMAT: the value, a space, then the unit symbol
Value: 12.3 mm
